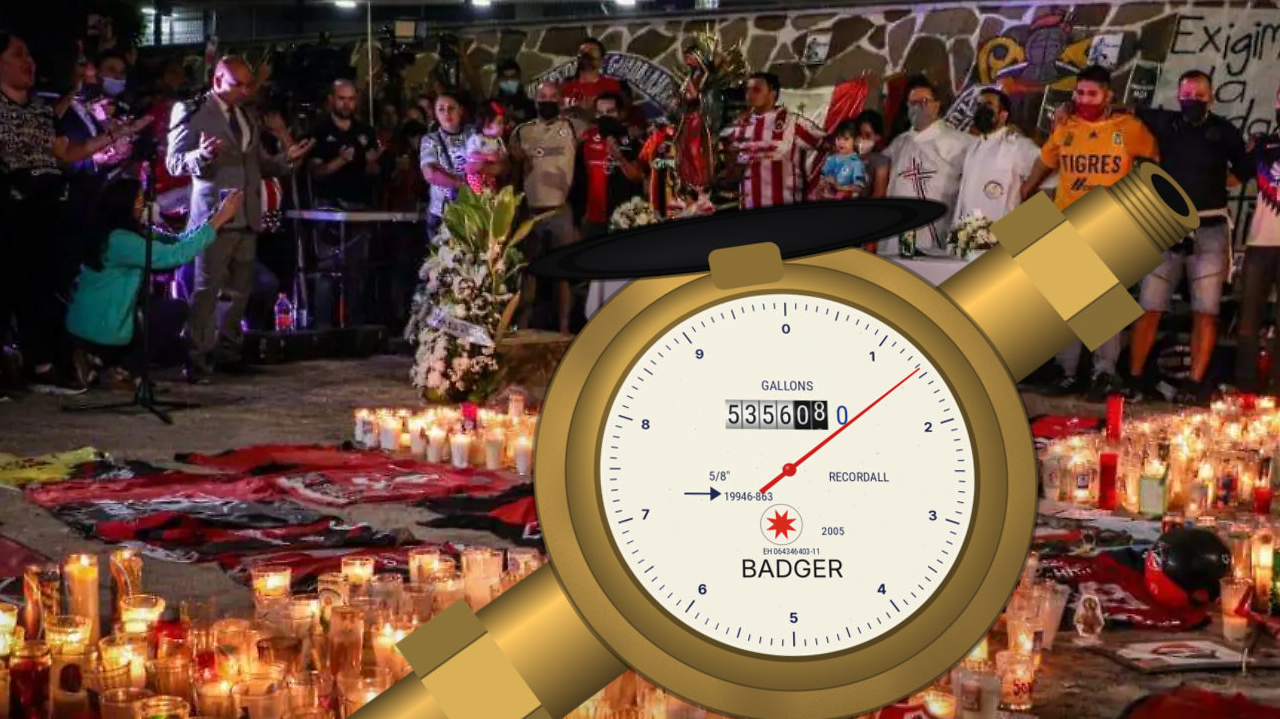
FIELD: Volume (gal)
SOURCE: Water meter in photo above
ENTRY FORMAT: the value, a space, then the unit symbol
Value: 5356081.4 gal
